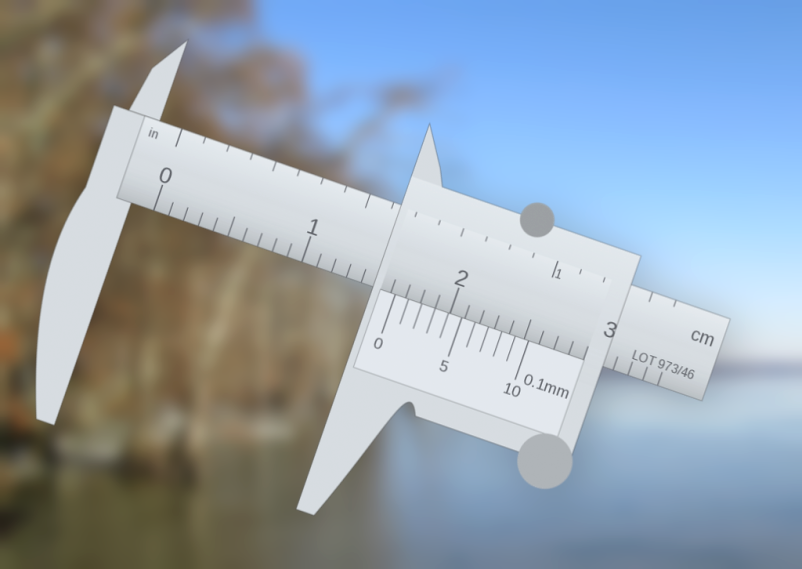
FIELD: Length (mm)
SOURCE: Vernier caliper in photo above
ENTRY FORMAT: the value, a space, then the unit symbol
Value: 16.3 mm
